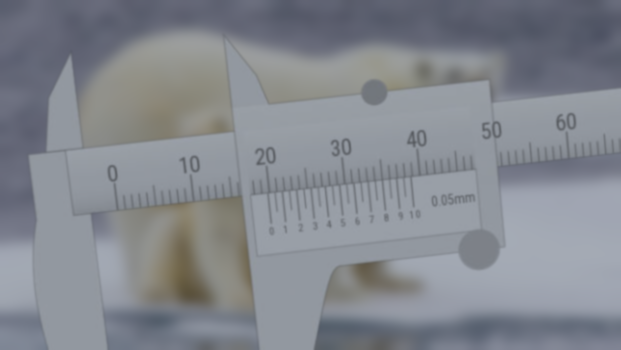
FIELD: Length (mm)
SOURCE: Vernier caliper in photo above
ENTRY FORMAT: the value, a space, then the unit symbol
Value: 19.8 mm
